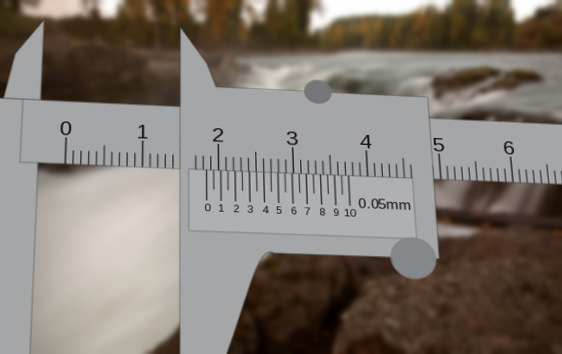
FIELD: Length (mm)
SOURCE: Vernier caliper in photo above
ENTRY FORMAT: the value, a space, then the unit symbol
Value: 18.4 mm
